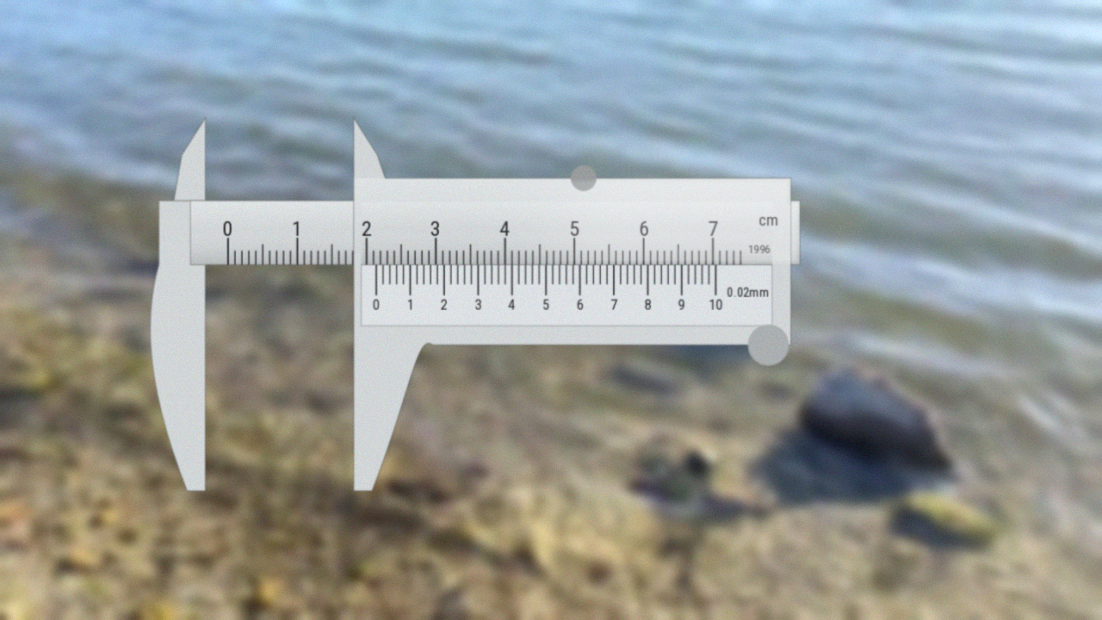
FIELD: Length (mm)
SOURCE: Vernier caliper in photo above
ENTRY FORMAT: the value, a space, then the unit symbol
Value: 21.4 mm
